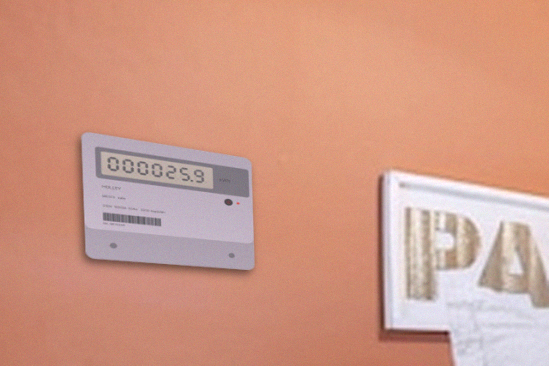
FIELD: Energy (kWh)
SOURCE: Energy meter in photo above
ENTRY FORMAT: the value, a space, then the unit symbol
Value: 25.9 kWh
